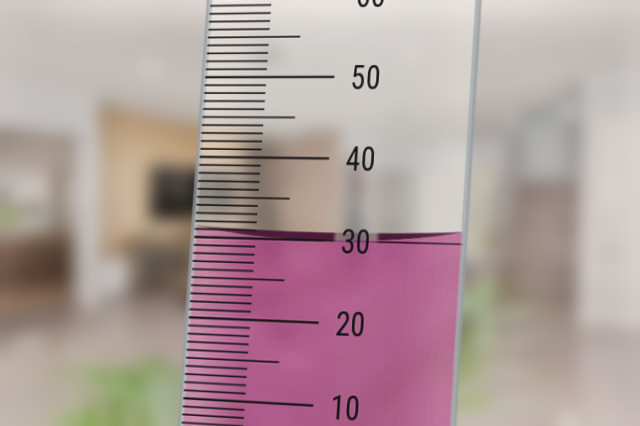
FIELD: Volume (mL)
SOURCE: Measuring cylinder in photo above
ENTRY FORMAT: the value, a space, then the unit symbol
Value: 30 mL
